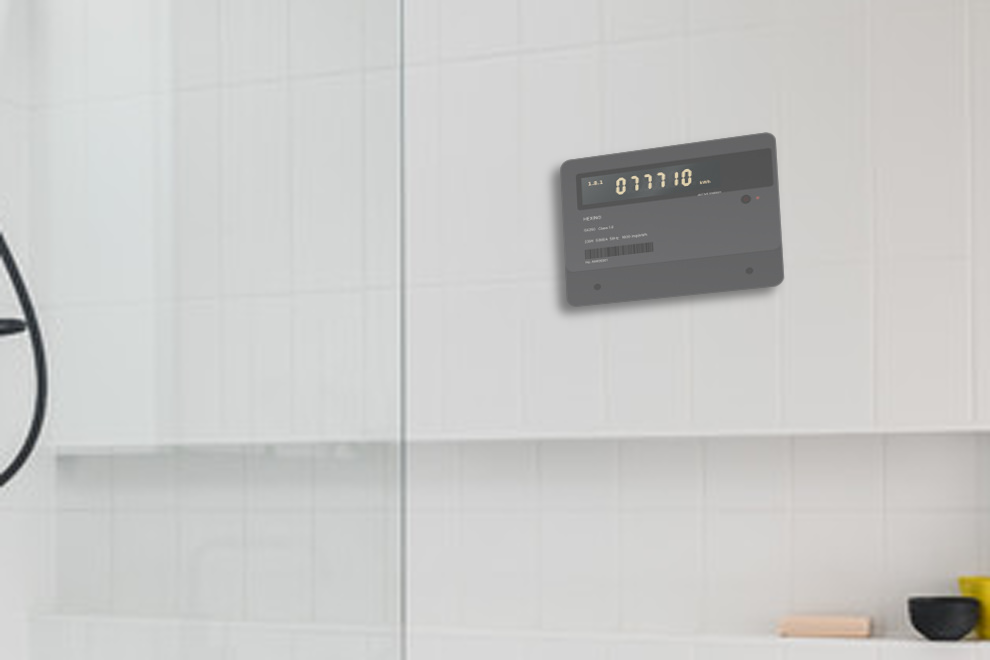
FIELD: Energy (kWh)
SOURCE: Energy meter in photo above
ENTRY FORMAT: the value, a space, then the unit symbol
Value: 77710 kWh
